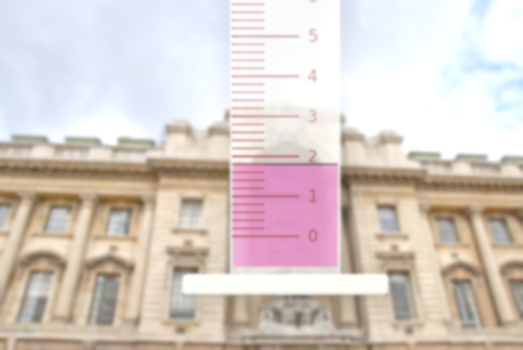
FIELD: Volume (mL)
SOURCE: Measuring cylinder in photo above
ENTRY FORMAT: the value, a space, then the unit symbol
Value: 1.8 mL
